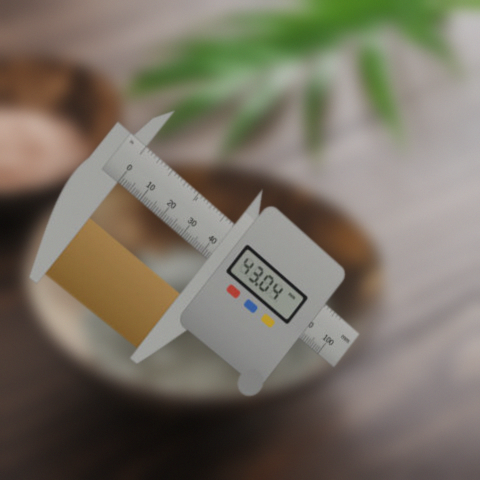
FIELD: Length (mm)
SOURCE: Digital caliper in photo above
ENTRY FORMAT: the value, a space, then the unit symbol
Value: 43.04 mm
